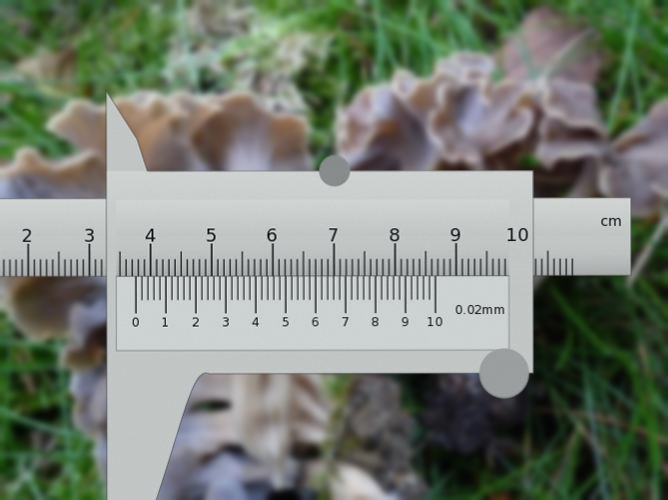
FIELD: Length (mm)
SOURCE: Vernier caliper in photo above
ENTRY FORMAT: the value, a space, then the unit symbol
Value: 37.6 mm
